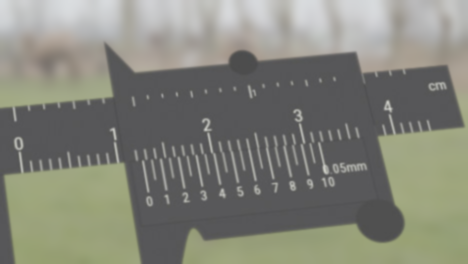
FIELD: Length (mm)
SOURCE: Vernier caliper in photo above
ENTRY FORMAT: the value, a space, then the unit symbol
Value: 12.6 mm
